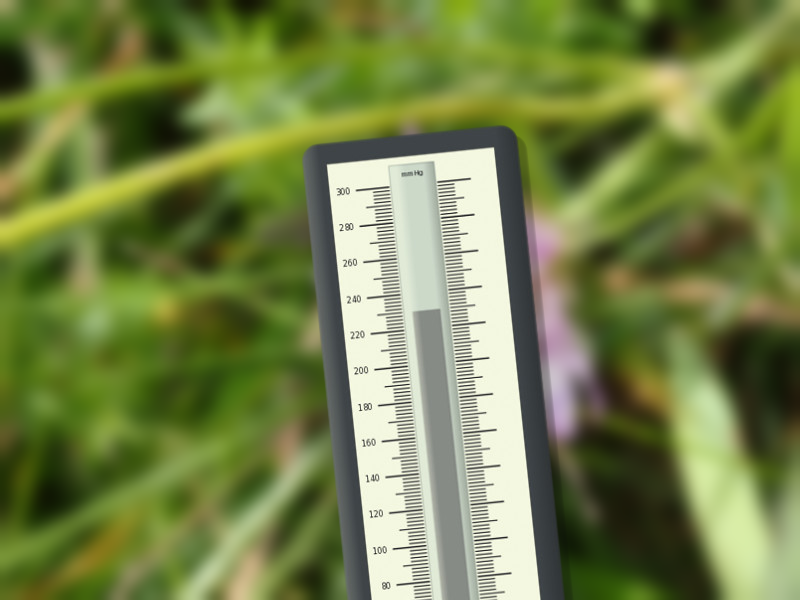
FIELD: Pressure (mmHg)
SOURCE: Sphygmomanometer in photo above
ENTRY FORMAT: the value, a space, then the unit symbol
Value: 230 mmHg
